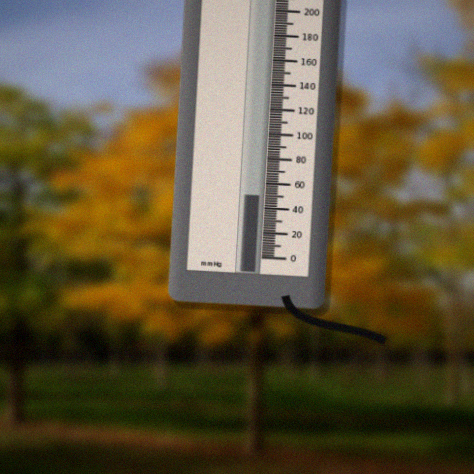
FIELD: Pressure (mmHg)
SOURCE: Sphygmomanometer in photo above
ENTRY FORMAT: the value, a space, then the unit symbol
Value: 50 mmHg
